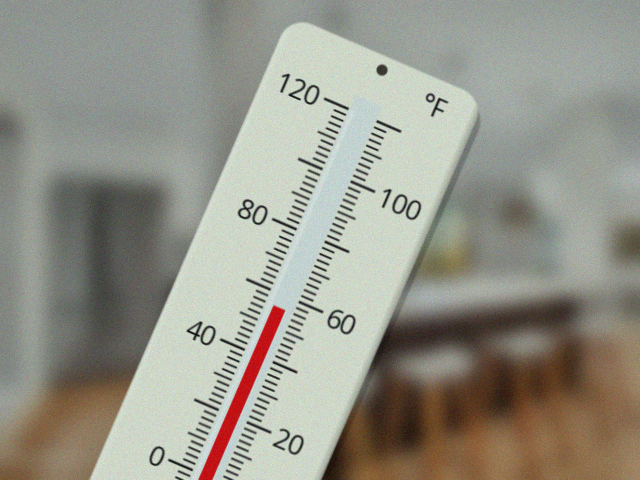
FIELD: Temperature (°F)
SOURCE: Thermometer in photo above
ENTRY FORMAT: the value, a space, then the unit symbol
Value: 56 °F
